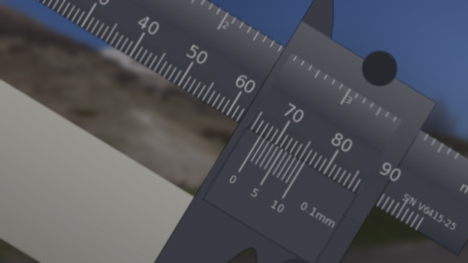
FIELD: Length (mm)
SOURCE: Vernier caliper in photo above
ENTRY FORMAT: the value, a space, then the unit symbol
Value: 67.0 mm
